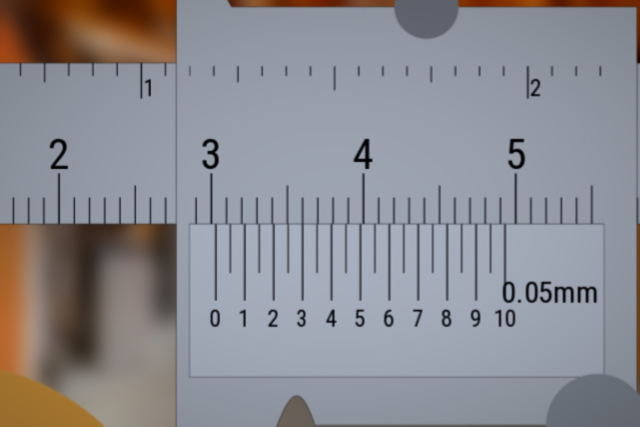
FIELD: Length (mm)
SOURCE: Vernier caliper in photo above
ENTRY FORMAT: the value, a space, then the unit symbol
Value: 30.3 mm
